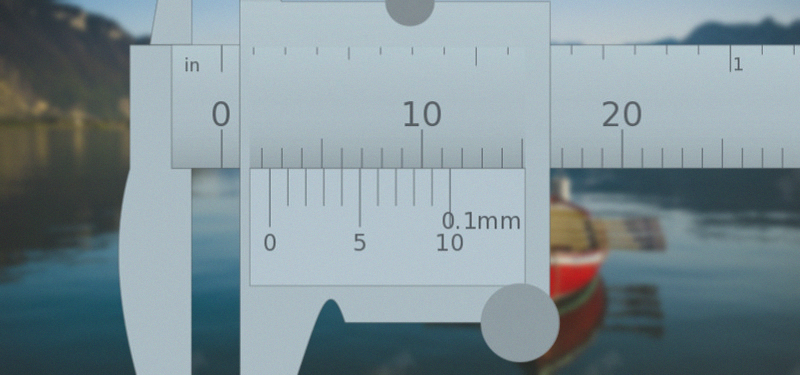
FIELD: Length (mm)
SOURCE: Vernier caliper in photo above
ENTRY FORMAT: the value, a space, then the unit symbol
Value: 2.4 mm
